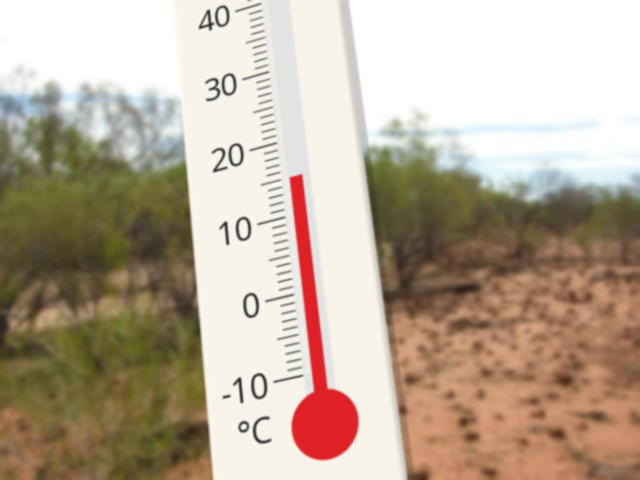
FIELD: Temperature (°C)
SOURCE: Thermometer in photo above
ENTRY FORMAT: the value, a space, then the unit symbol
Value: 15 °C
